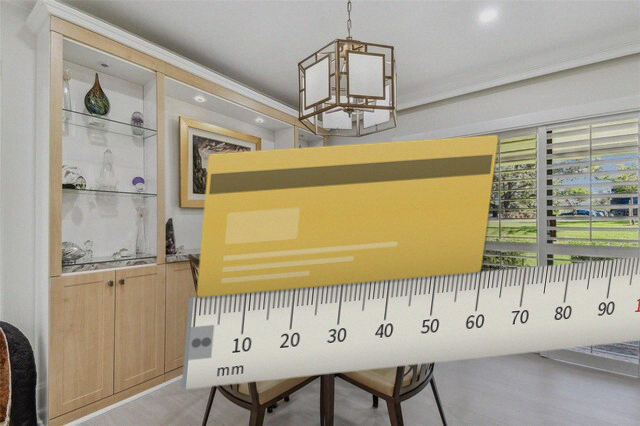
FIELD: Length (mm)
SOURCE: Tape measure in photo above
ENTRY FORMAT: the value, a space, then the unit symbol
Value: 60 mm
